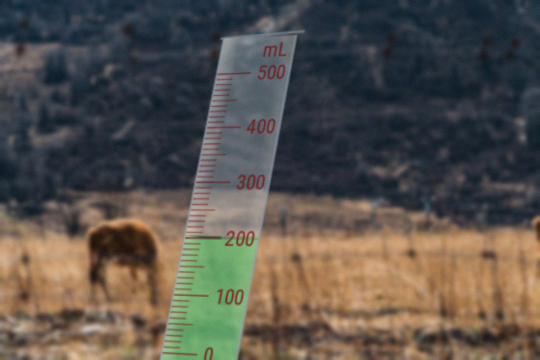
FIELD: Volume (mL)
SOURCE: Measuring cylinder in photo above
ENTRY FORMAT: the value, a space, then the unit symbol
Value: 200 mL
